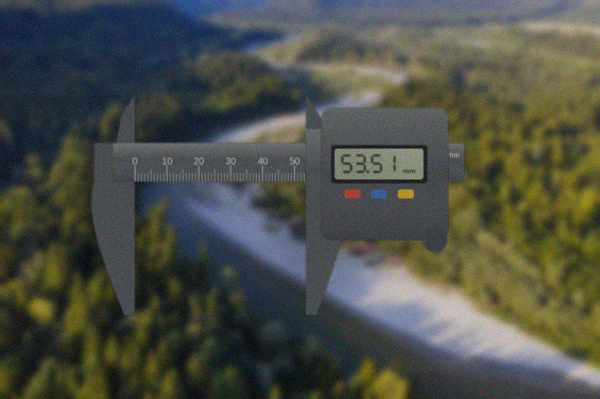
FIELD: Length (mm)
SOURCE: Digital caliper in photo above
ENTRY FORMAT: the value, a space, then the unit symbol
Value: 53.51 mm
